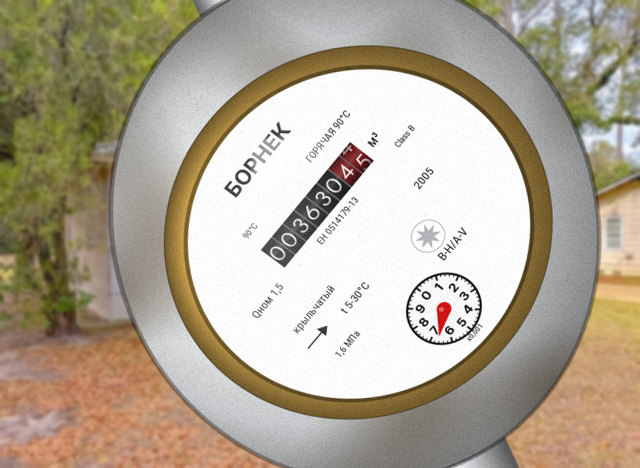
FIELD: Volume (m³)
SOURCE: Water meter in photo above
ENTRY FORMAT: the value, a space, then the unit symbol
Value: 3630.446 m³
